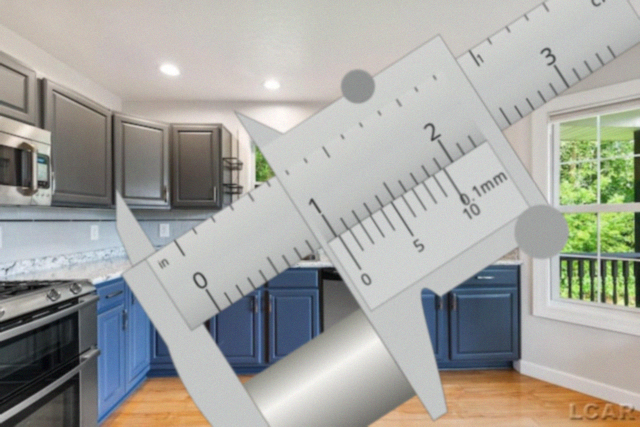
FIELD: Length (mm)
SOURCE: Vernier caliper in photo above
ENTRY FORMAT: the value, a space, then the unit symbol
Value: 10.2 mm
